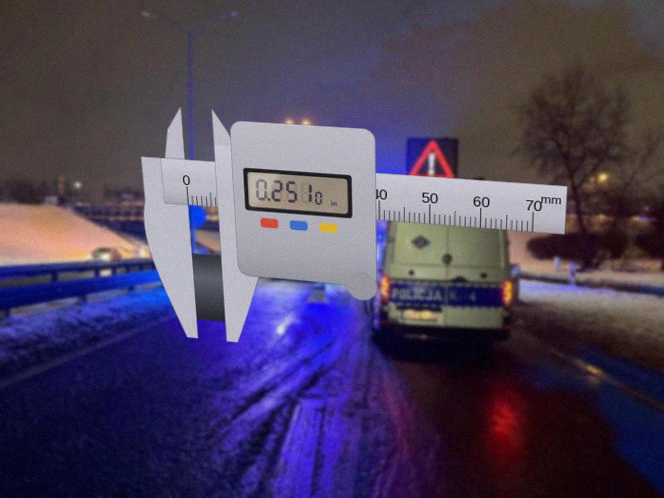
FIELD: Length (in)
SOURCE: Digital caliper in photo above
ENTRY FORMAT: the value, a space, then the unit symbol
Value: 0.2510 in
